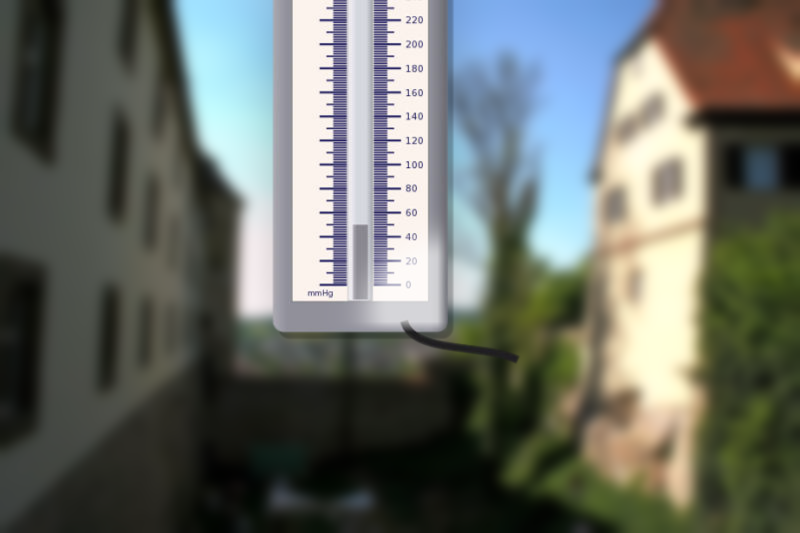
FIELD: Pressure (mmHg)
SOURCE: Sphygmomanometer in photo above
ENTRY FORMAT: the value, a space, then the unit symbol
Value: 50 mmHg
